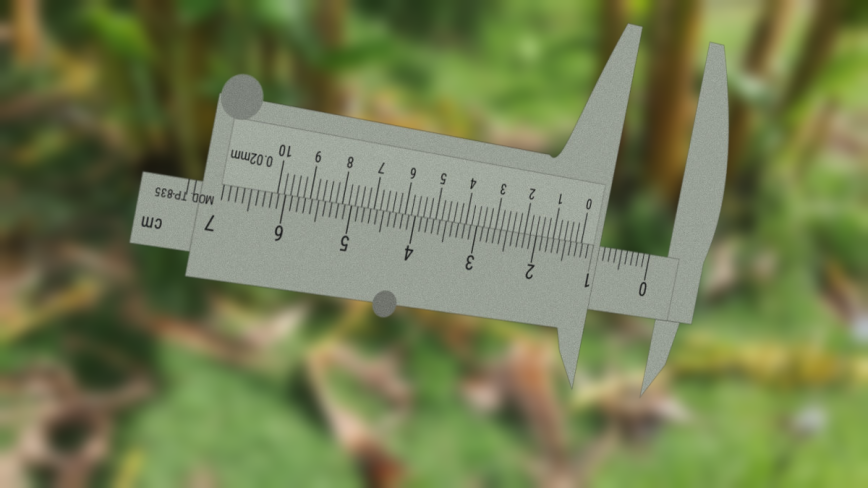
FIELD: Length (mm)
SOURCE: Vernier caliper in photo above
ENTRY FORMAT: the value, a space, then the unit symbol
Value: 12.2 mm
